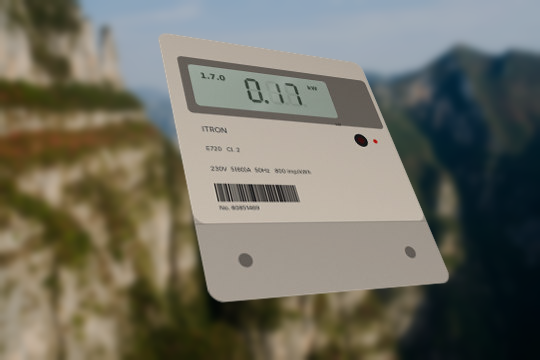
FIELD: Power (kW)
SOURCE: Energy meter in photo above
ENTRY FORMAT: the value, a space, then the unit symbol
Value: 0.17 kW
